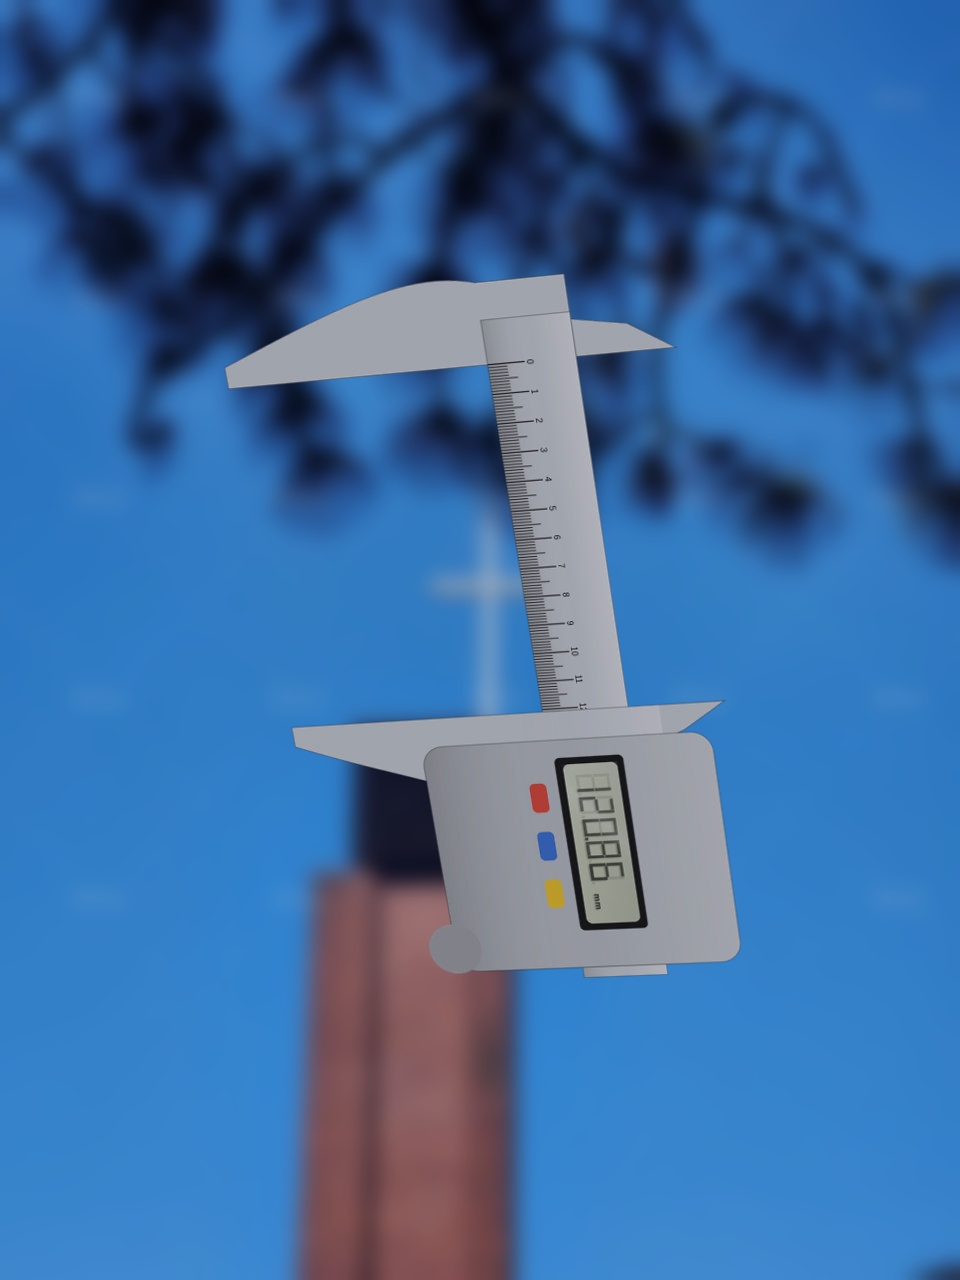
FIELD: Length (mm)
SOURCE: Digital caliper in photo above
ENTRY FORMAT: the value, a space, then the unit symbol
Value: 120.86 mm
